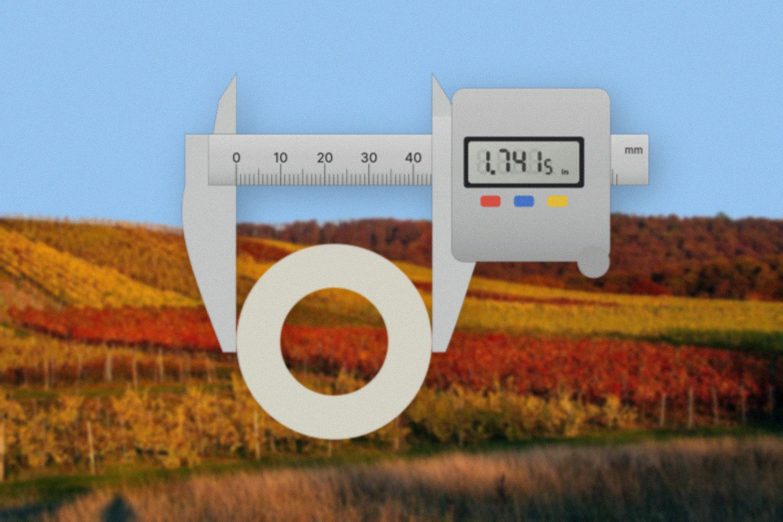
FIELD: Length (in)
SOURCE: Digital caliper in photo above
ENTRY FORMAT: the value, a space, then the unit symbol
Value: 1.7415 in
